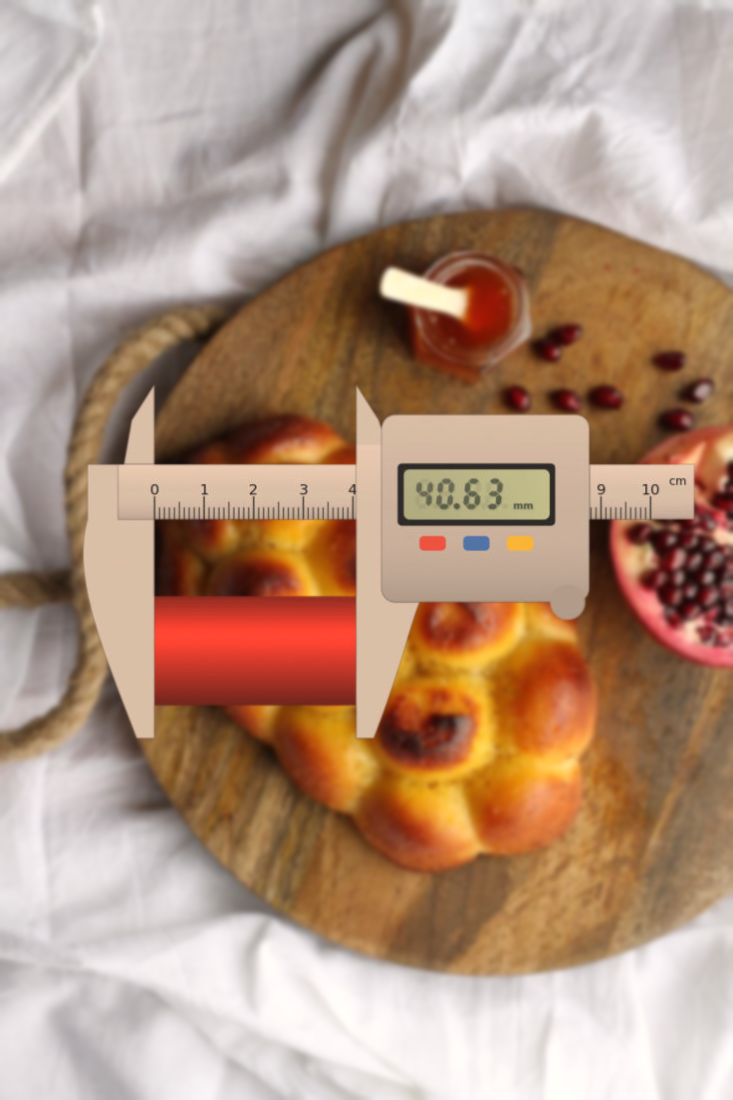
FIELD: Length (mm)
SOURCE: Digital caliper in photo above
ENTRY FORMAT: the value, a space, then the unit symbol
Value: 40.63 mm
